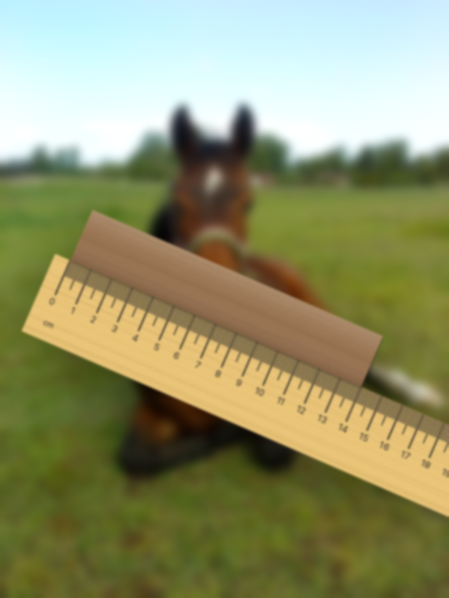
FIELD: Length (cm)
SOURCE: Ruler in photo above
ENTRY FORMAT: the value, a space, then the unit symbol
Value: 14 cm
